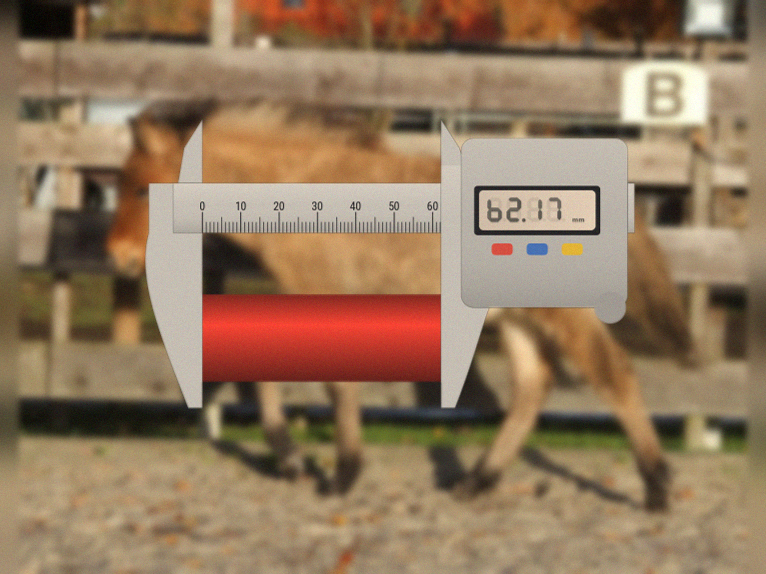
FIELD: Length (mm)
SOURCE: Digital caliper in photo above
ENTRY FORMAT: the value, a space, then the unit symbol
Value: 62.17 mm
